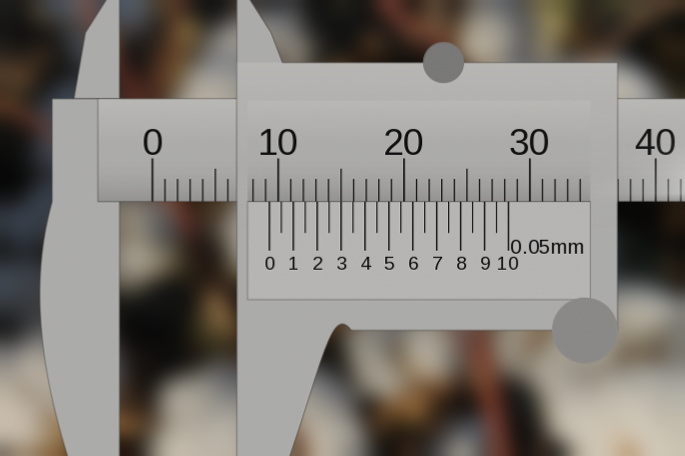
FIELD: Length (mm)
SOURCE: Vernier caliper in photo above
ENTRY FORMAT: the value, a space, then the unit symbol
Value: 9.3 mm
